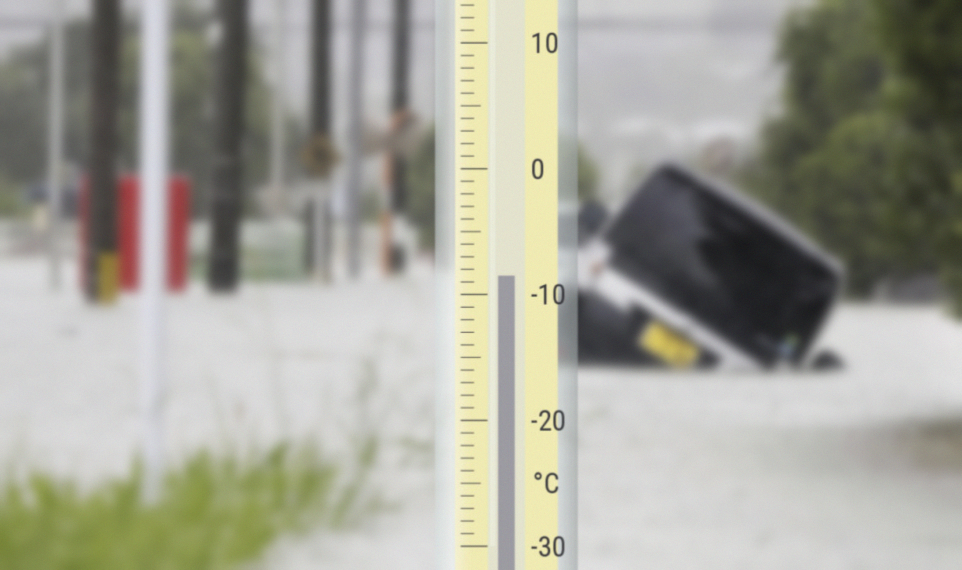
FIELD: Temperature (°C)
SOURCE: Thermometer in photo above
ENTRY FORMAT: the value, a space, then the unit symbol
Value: -8.5 °C
